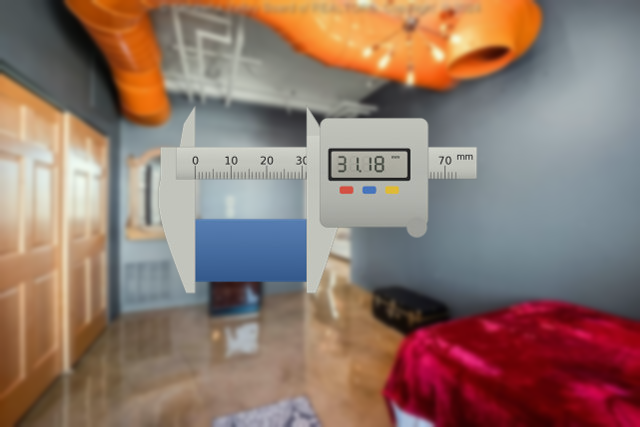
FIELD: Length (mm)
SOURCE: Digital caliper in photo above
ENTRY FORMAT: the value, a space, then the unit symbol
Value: 31.18 mm
